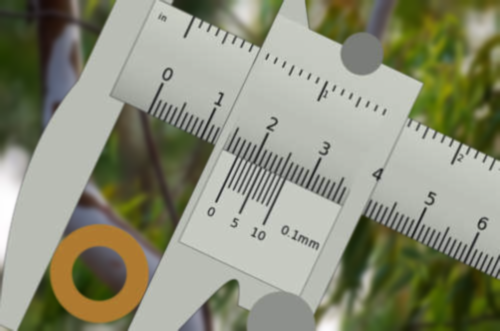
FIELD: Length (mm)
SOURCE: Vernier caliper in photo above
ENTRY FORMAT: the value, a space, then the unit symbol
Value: 17.0 mm
